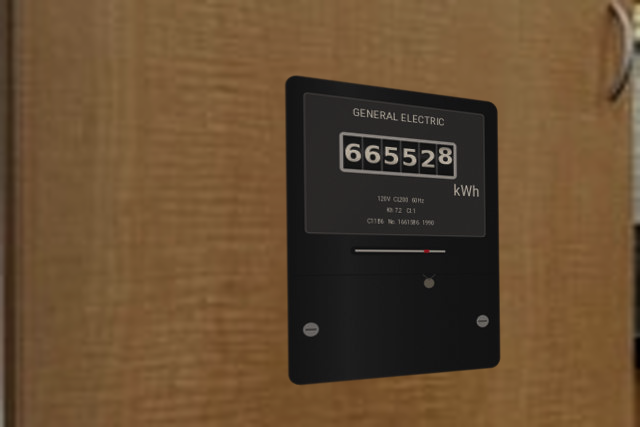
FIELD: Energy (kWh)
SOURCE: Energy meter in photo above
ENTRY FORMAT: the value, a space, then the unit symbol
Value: 665528 kWh
